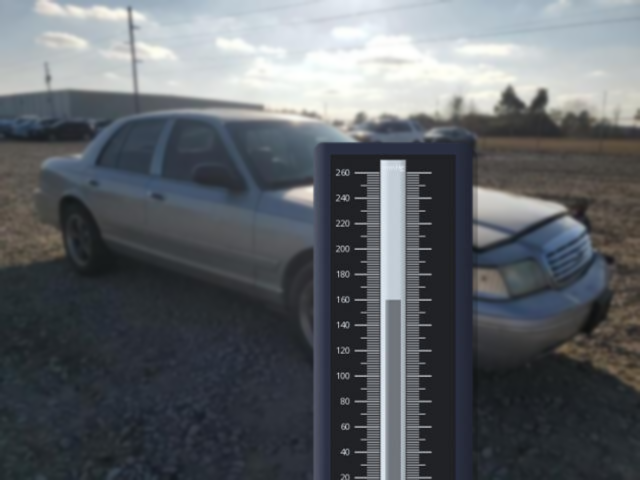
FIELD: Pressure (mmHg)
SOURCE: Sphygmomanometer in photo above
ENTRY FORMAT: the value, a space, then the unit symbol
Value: 160 mmHg
